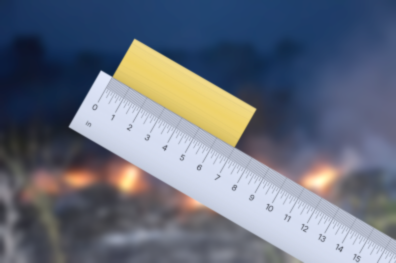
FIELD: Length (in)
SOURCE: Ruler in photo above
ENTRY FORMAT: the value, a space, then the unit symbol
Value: 7 in
